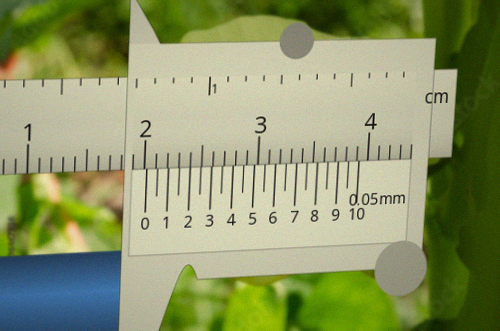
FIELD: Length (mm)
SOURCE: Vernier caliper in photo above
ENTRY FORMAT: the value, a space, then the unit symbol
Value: 20.2 mm
